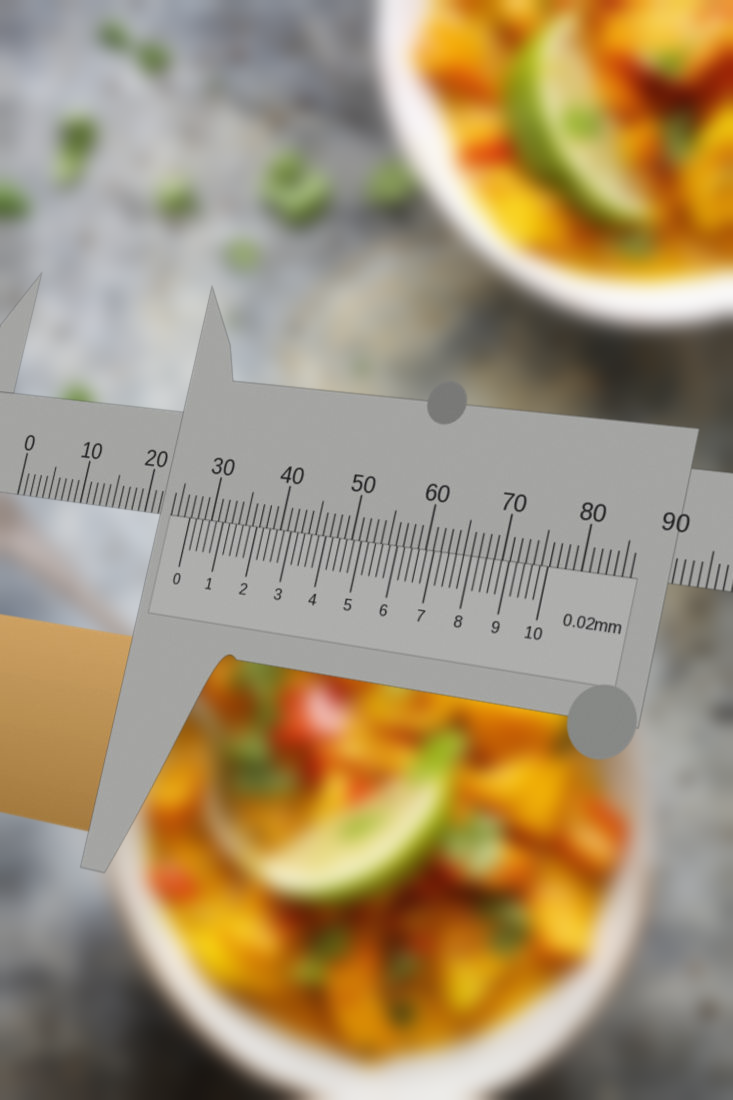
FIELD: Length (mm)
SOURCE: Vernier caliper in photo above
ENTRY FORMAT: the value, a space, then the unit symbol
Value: 26.8 mm
